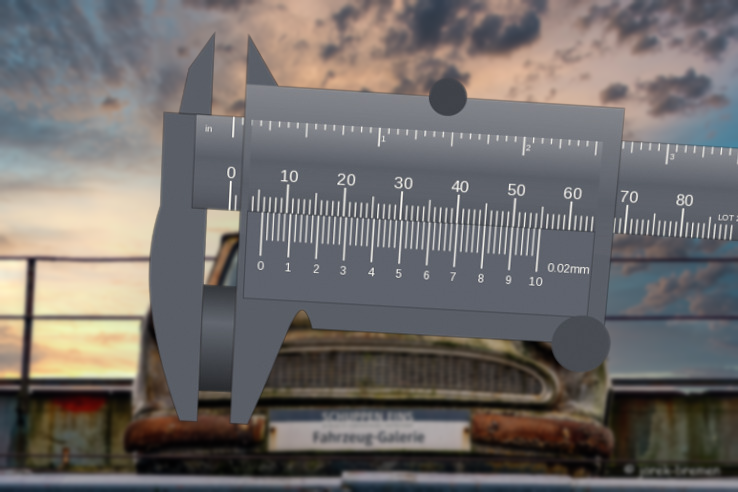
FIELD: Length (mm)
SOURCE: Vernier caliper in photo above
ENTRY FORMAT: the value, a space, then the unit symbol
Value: 5.8 mm
